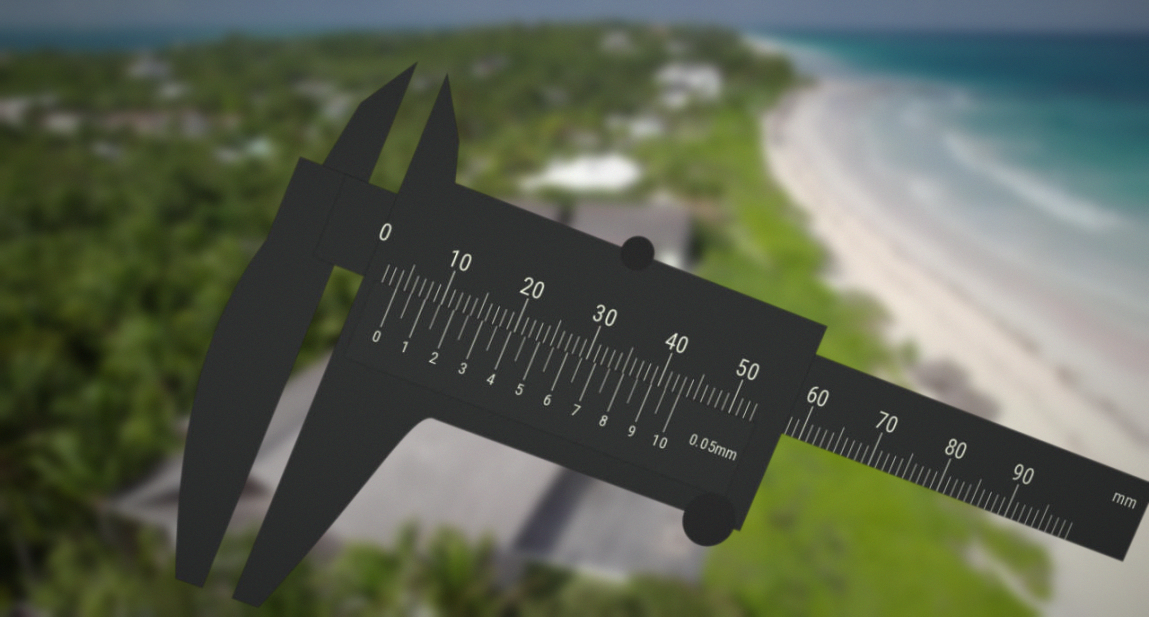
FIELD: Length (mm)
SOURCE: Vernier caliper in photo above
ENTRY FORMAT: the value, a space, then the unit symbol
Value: 4.0 mm
